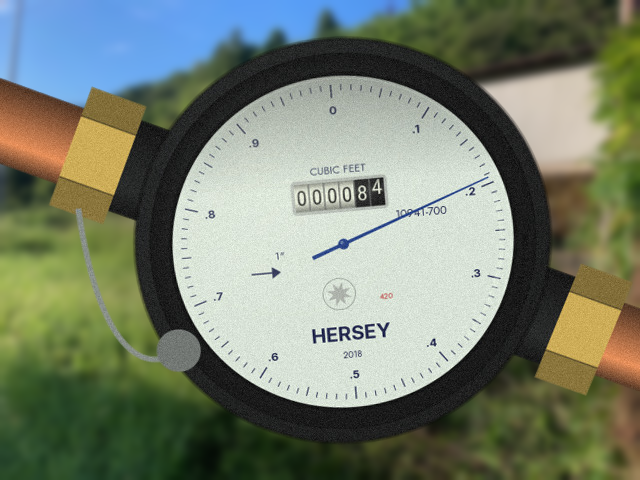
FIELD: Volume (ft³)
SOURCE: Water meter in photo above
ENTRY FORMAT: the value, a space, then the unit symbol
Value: 84.19 ft³
